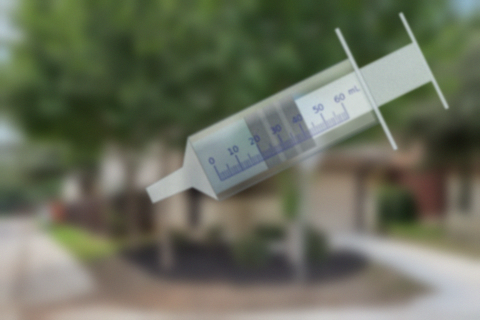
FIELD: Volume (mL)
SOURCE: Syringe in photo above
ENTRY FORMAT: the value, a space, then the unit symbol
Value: 20 mL
